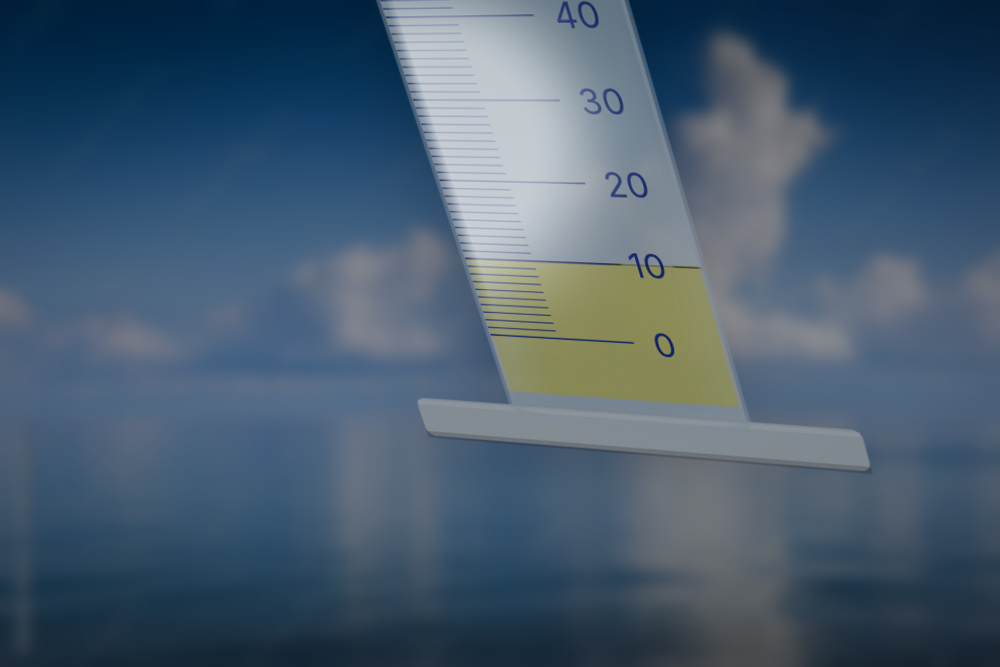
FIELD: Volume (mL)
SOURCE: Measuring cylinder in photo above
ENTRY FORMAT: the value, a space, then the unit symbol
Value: 10 mL
